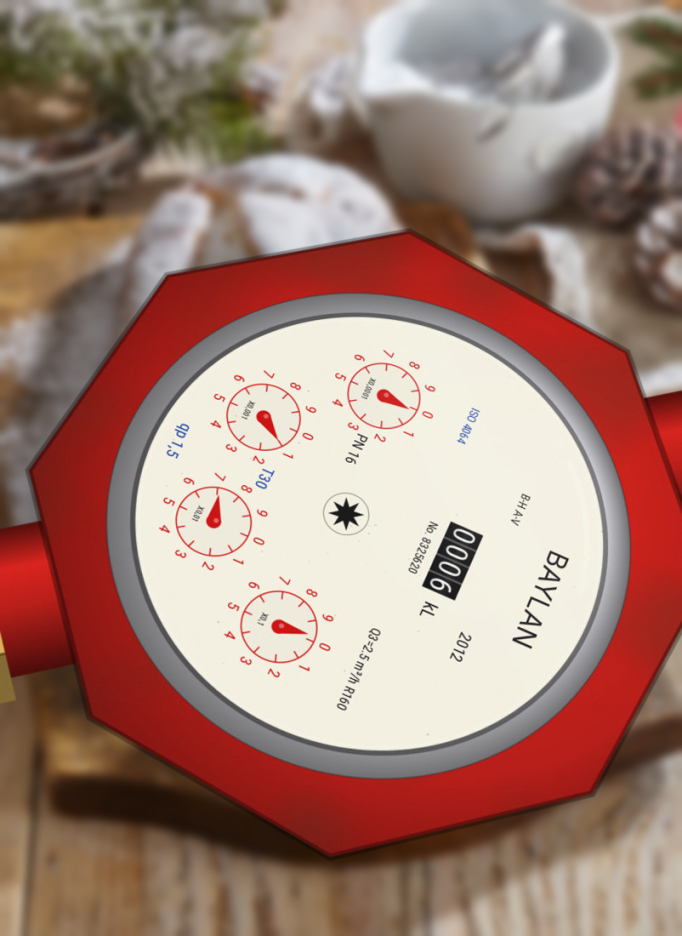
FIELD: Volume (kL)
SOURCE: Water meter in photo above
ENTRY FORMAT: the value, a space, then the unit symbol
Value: 5.9710 kL
